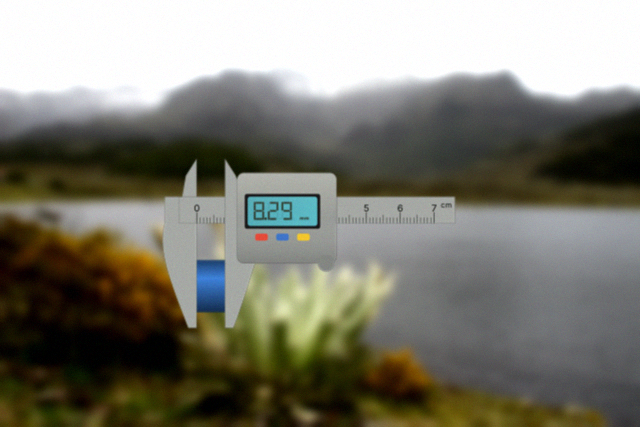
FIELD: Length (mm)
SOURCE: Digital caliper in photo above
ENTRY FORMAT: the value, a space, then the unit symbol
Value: 8.29 mm
